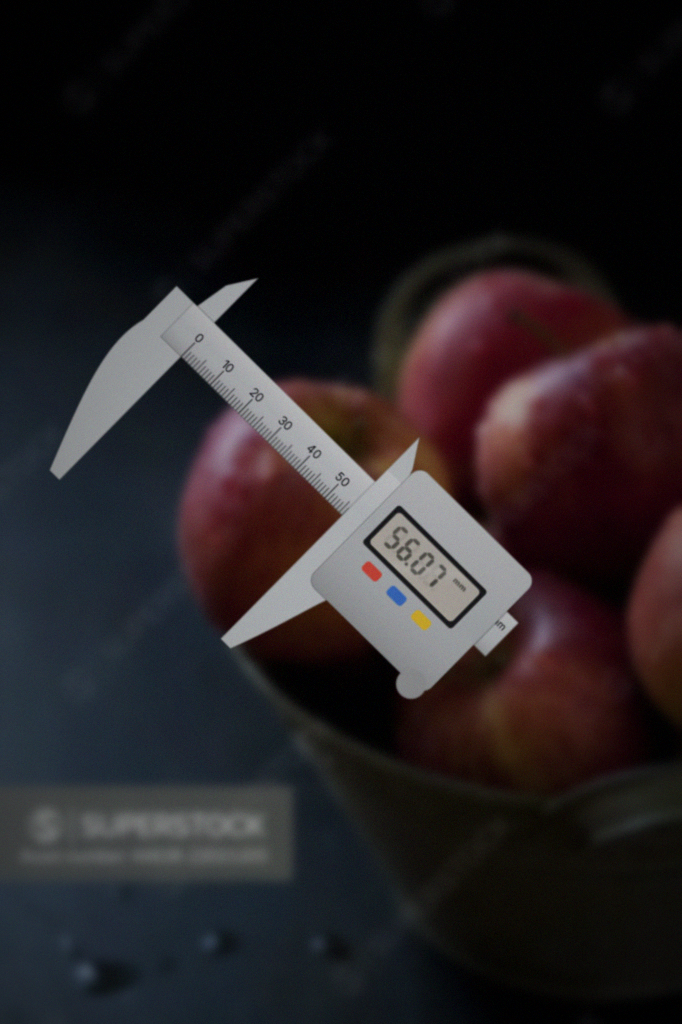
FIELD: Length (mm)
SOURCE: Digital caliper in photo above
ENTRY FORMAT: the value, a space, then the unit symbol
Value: 56.07 mm
